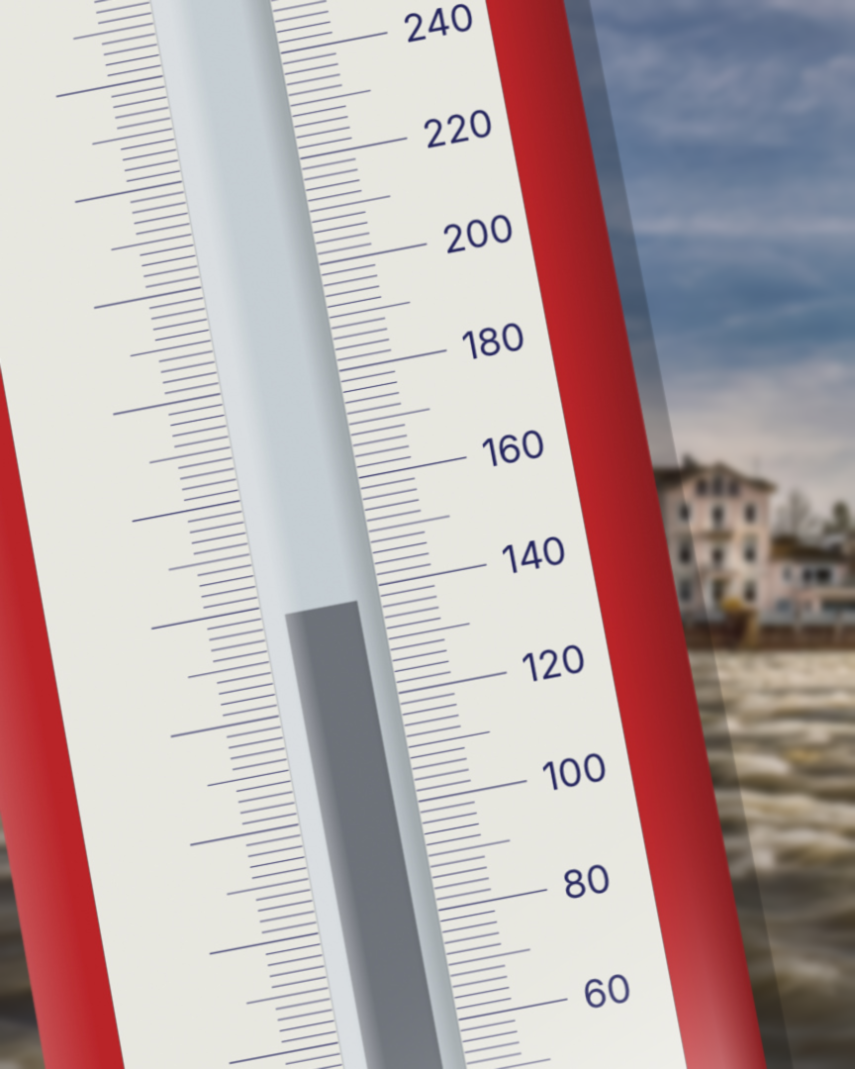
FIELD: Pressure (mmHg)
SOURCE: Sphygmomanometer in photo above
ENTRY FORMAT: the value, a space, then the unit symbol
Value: 138 mmHg
